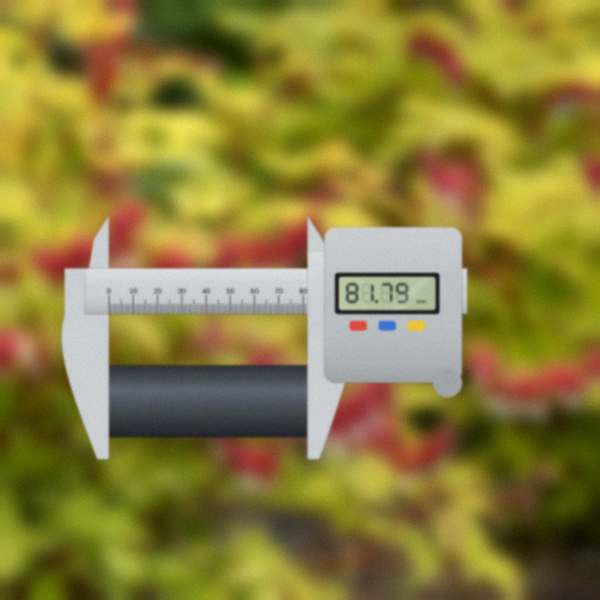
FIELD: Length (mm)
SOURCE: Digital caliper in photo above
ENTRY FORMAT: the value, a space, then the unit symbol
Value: 81.79 mm
